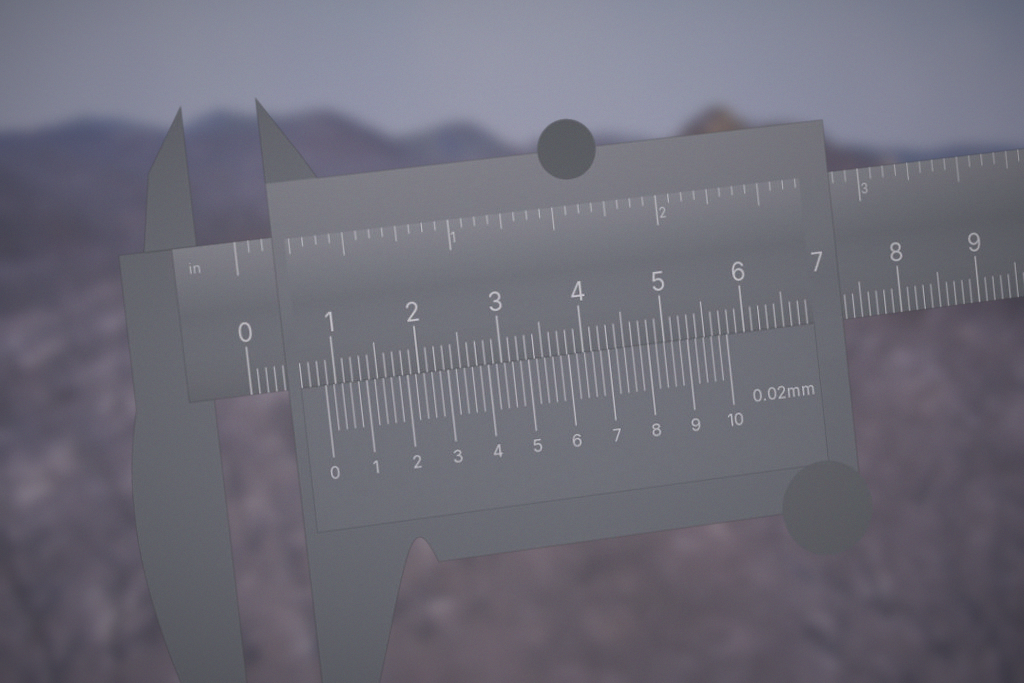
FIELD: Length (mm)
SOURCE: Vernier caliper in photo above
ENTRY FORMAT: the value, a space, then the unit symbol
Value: 8.8 mm
